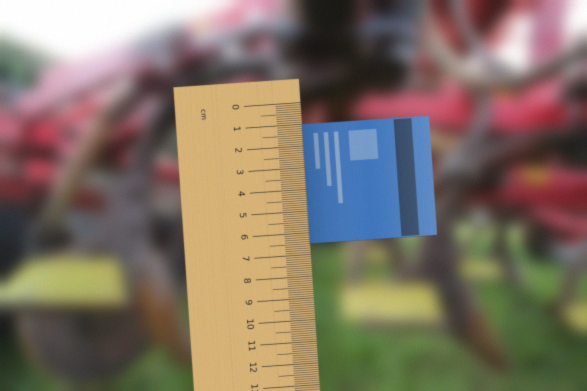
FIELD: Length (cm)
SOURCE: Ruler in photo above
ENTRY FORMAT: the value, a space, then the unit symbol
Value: 5.5 cm
